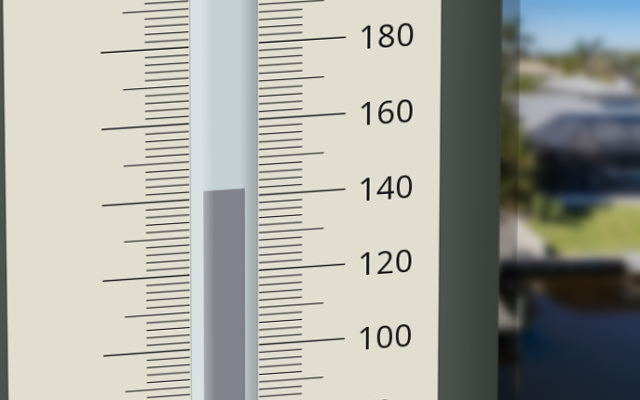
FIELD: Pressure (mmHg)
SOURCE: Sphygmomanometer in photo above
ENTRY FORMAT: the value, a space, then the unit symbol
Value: 142 mmHg
